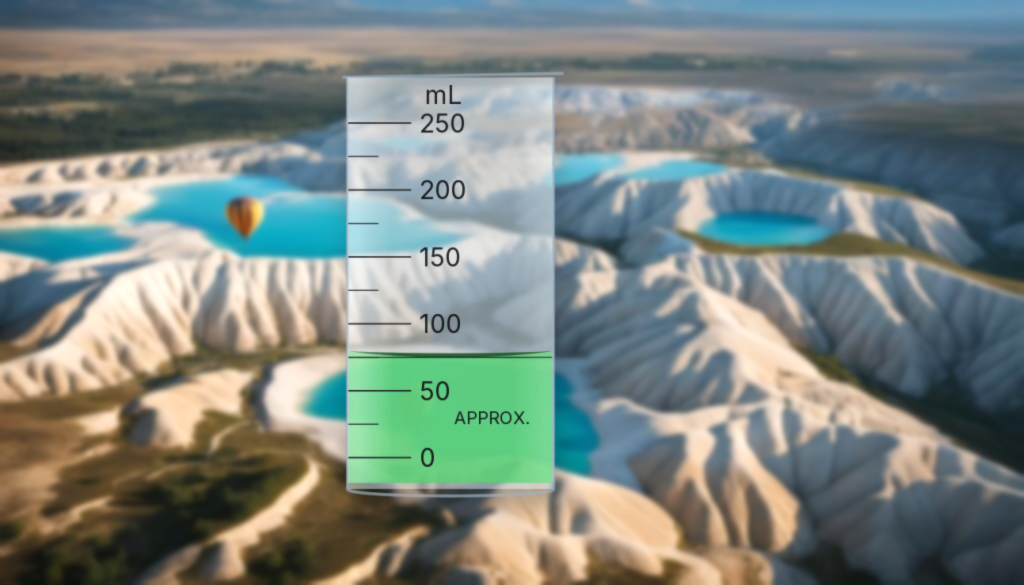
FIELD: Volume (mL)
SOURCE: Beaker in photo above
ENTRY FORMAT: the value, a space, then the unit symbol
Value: 75 mL
